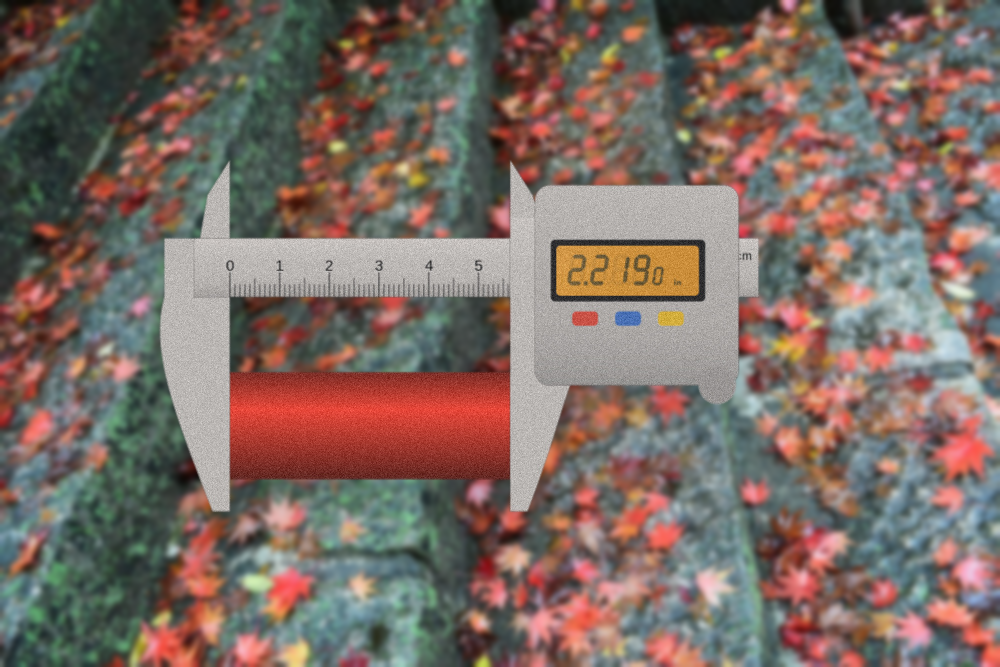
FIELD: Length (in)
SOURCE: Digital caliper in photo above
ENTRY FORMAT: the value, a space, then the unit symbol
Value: 2.2190 in
